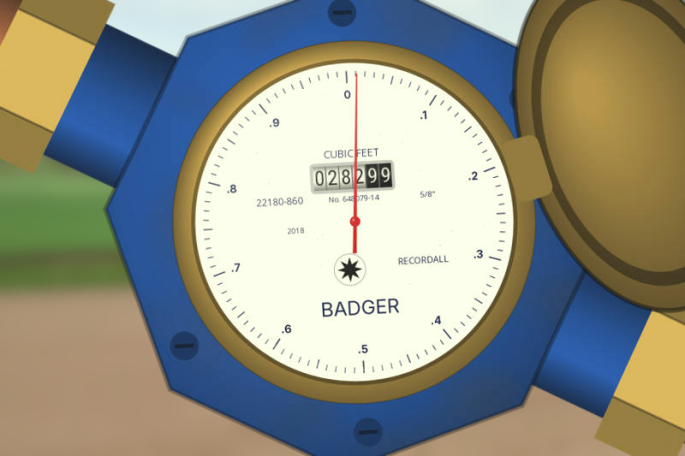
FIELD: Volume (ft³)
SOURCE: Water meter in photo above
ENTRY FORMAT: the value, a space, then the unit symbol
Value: 28299.01 ft³
